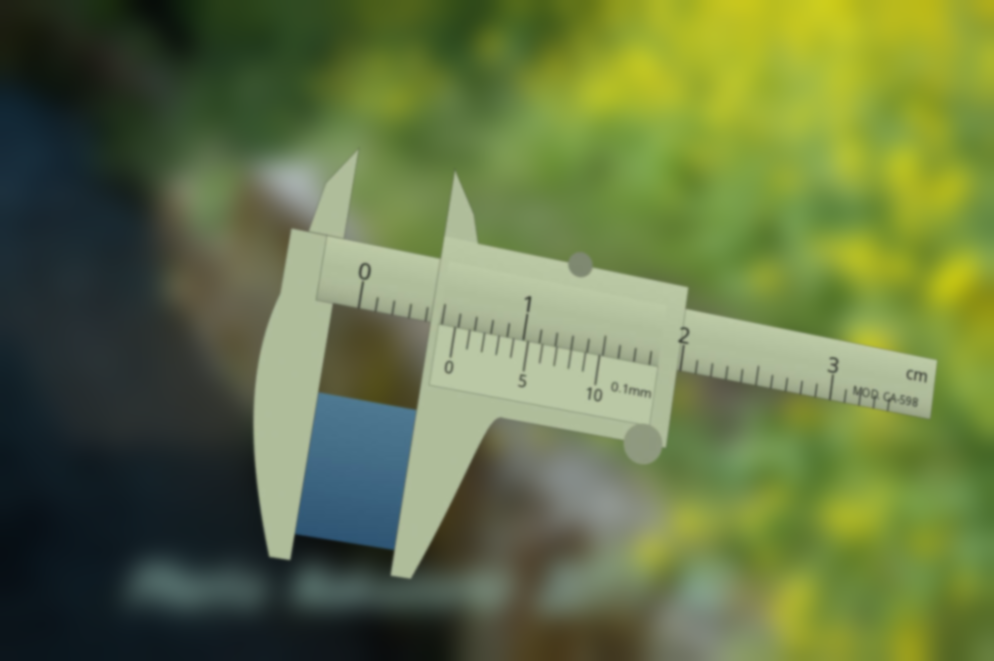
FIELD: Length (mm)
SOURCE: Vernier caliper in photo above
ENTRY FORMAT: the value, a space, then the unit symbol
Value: 5.8 mm
